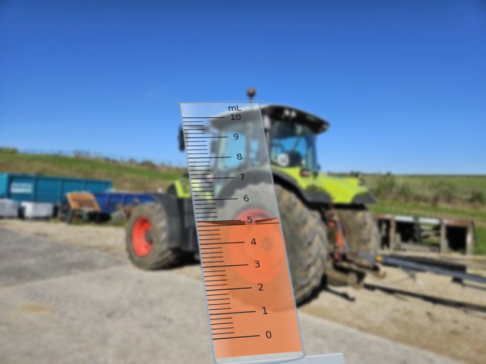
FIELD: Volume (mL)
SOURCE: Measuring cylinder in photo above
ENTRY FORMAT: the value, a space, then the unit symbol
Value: 4.8 mL
